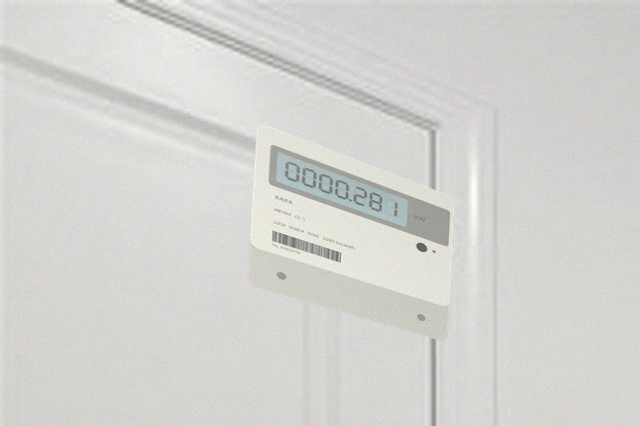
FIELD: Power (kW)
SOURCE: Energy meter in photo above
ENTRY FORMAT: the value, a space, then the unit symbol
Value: 0.281 kW
